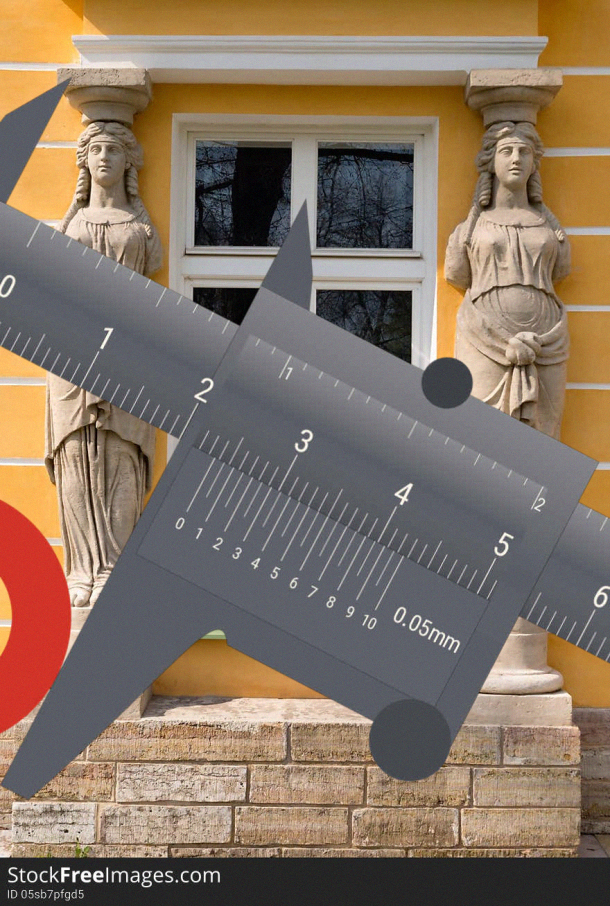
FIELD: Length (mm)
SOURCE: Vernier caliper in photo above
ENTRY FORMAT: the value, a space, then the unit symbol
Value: 23.6 mm
